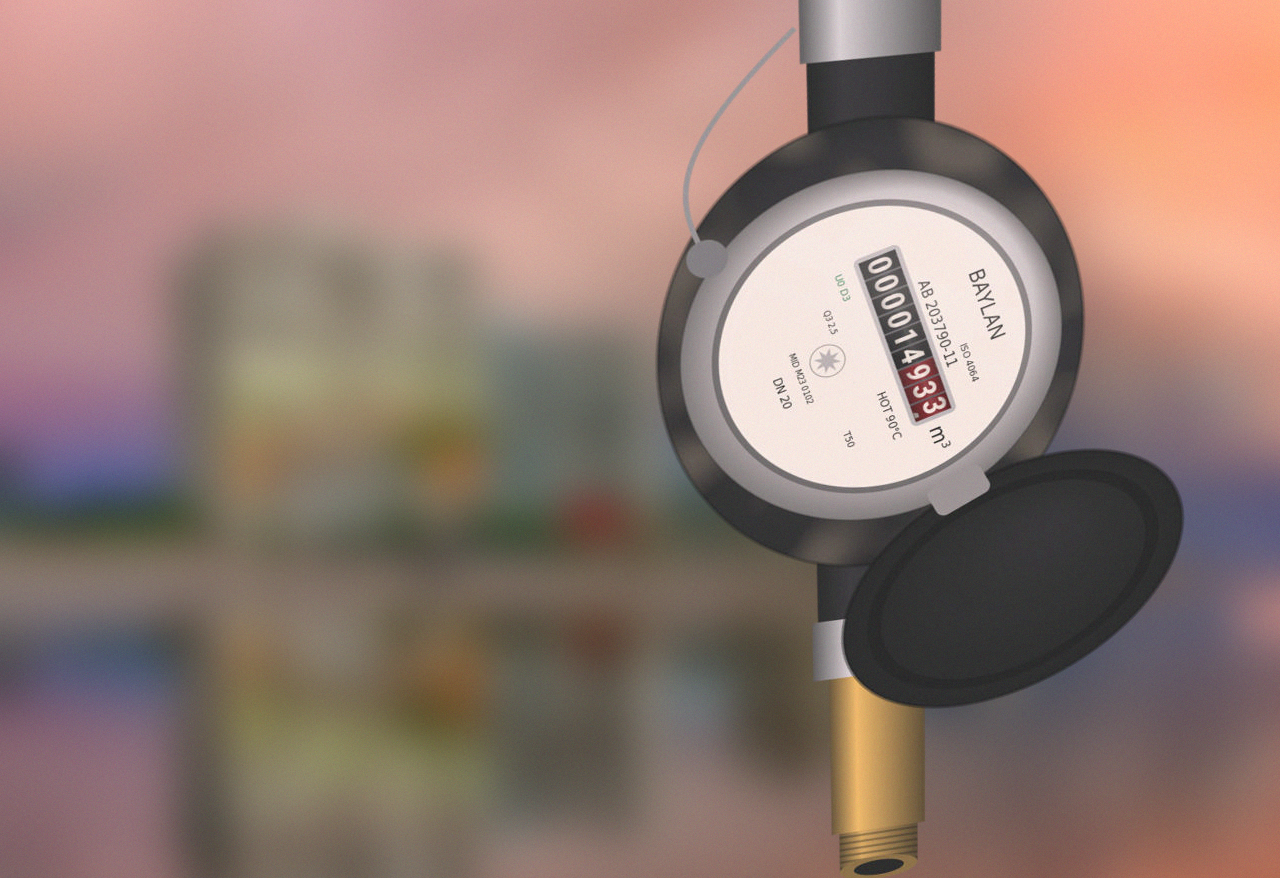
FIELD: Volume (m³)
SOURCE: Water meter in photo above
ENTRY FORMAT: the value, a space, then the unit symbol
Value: 14.933 m³
